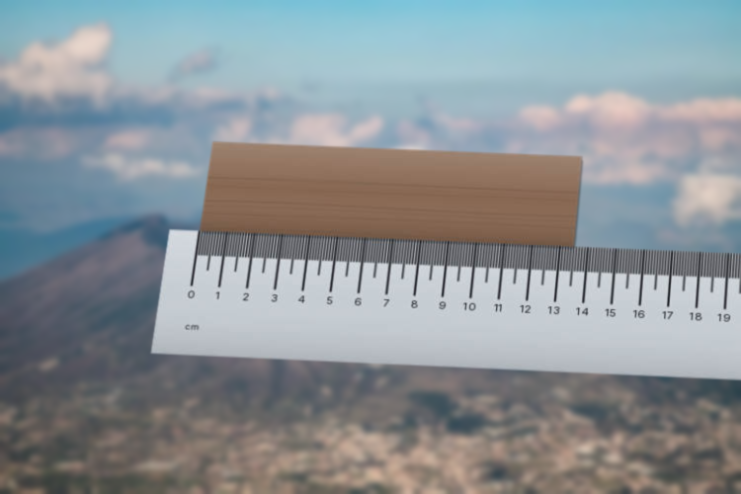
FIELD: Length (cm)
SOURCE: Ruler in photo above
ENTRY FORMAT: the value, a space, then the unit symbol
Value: 13.5 cm
